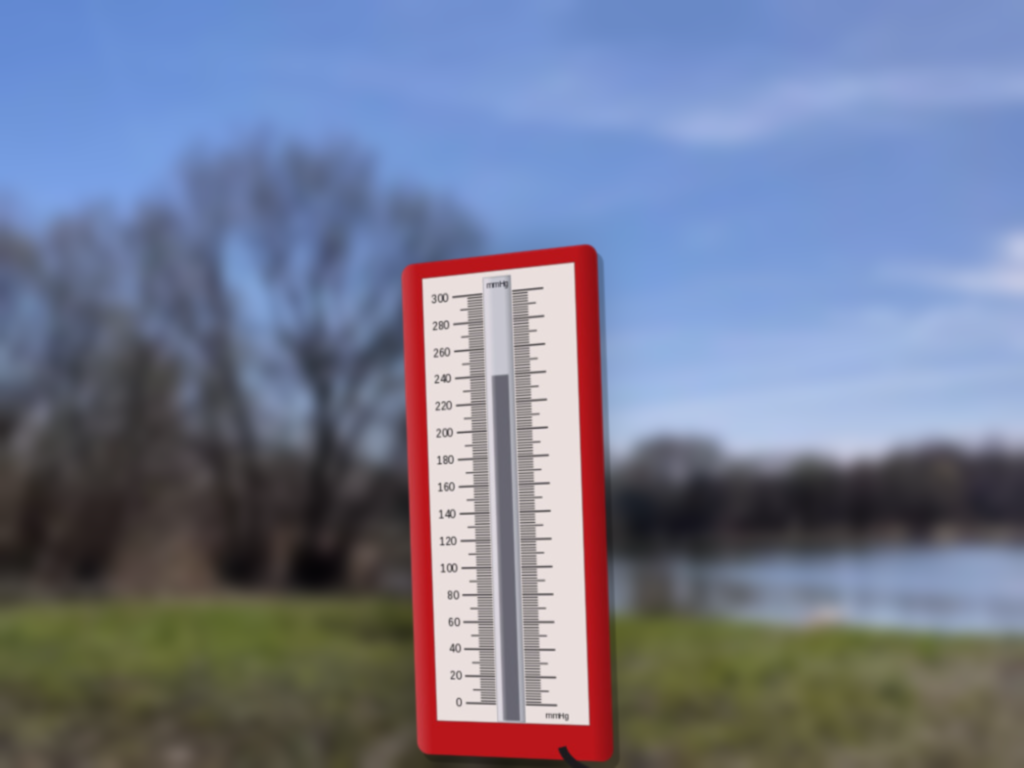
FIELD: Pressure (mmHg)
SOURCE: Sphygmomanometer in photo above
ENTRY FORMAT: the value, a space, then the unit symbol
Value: 240 mmHg
